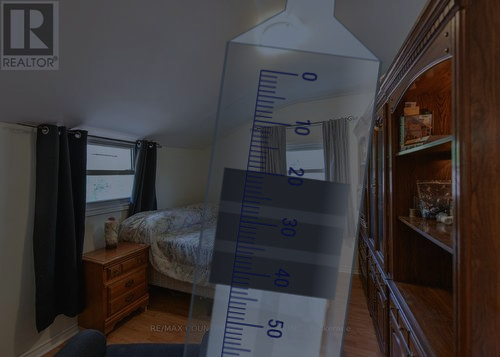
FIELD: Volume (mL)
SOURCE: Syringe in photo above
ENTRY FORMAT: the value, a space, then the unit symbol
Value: 20 mL
